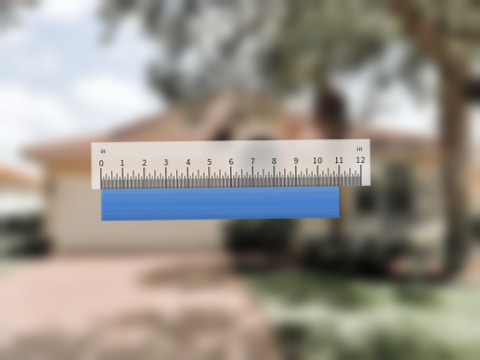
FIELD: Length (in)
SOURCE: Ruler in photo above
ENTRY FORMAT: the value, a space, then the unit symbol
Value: 11 in
